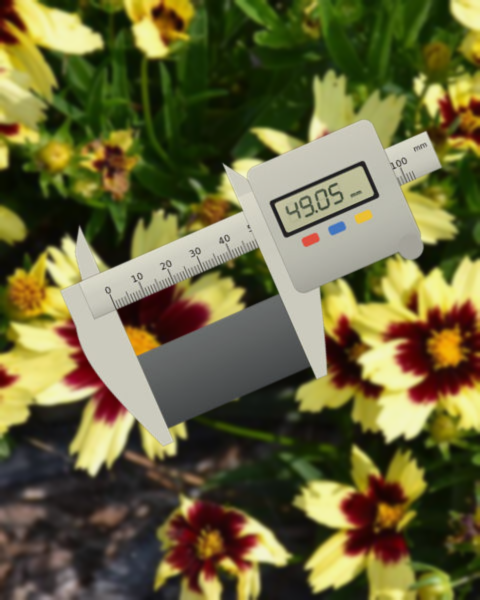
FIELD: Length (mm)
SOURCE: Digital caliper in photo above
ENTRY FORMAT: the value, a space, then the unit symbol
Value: 49.05 mm
